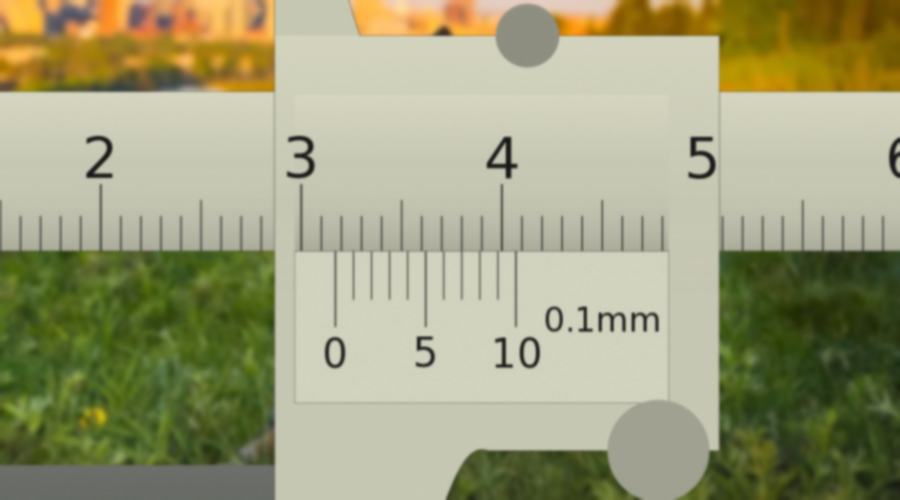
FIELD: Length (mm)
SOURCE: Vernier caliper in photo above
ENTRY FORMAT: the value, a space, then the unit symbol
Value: 31.7 mm
